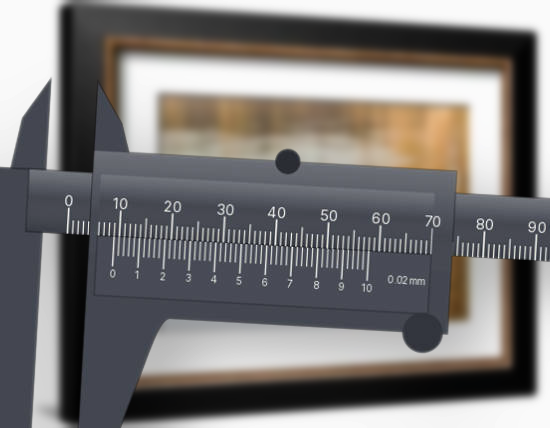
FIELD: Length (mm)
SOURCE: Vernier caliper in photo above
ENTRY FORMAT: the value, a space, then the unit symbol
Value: 9.0 mm
